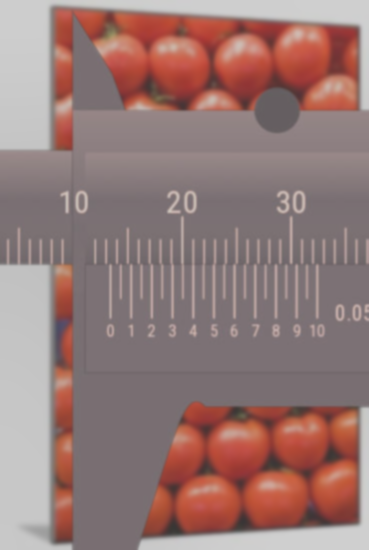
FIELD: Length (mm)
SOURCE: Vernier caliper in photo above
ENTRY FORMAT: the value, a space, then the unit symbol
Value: 13.4 mm
